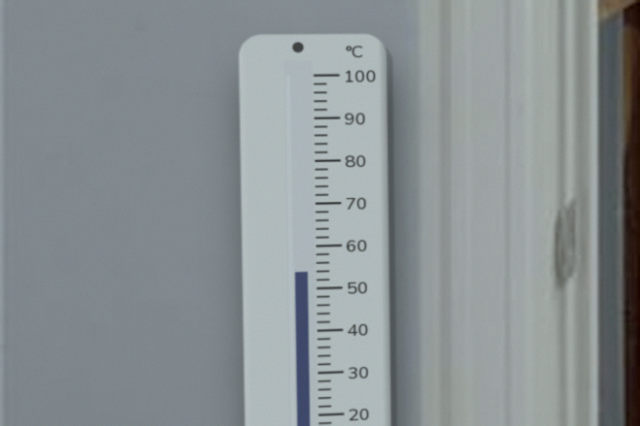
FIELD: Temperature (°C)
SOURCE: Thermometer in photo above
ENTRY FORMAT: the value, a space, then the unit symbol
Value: 54 °C
